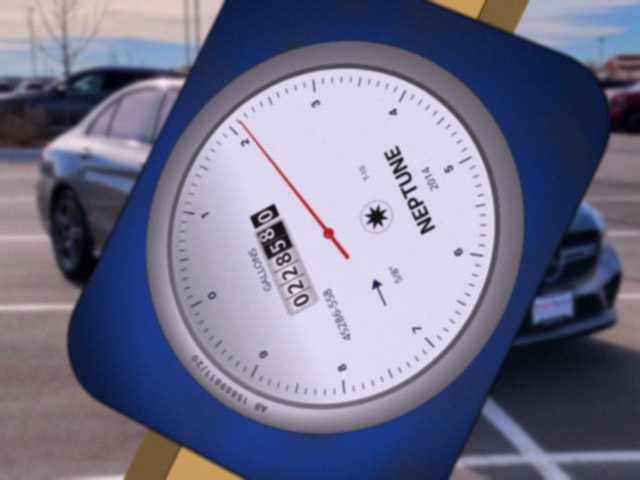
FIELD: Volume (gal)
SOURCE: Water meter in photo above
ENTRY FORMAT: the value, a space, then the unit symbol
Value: 228582.1 gal
